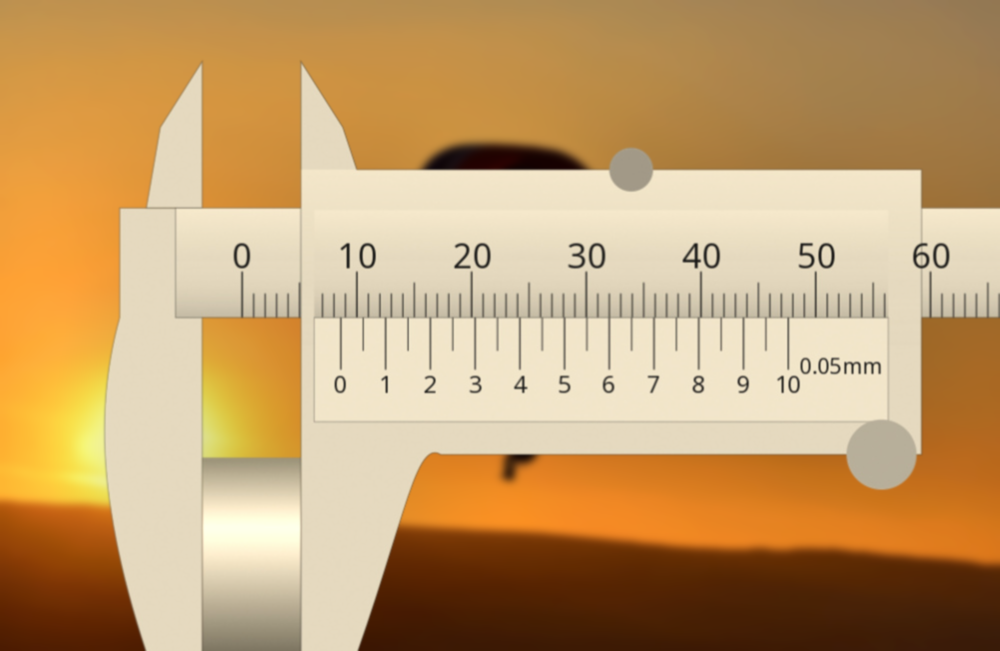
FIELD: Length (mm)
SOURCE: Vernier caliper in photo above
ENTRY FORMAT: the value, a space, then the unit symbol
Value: 8.6 mm
